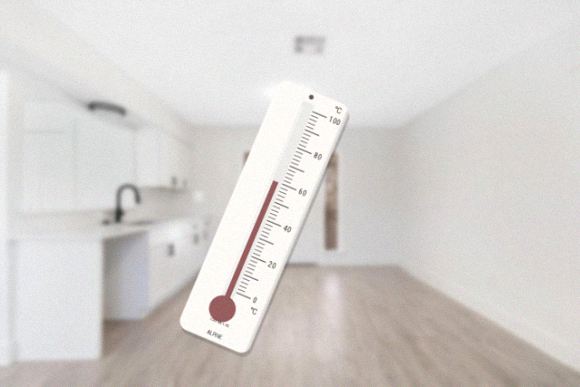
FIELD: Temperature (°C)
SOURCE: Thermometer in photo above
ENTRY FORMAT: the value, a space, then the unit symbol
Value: 60 °C
